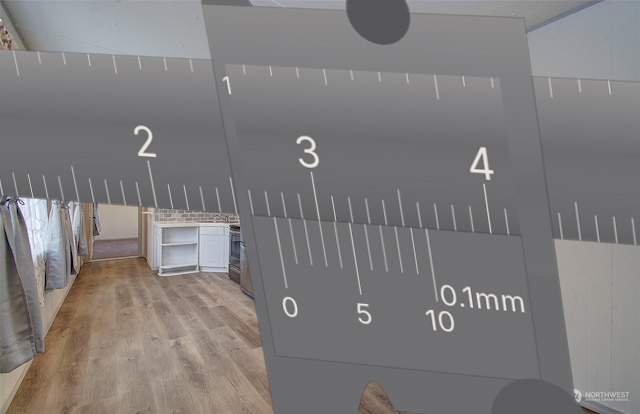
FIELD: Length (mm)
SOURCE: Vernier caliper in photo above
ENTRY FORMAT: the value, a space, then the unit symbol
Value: 27.3 mm
